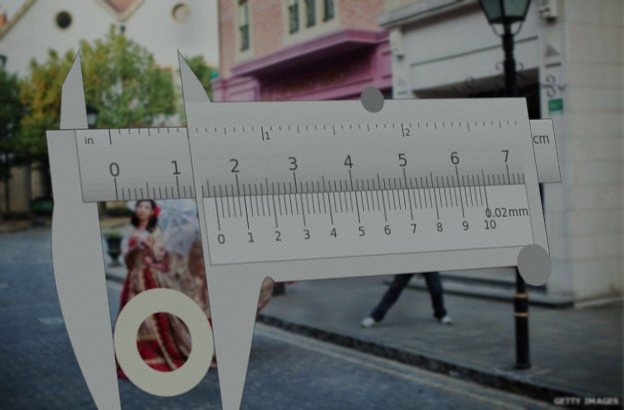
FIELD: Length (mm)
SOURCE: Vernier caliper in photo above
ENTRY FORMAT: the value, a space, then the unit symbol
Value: 16.0 mm
